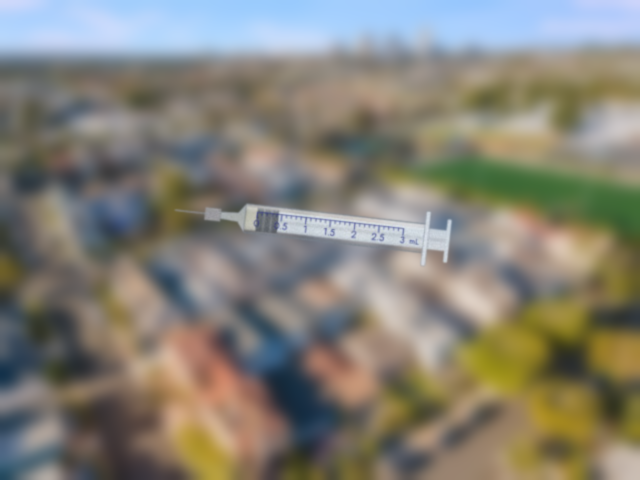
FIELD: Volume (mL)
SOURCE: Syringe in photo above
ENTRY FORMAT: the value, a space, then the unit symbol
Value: 0 mL
